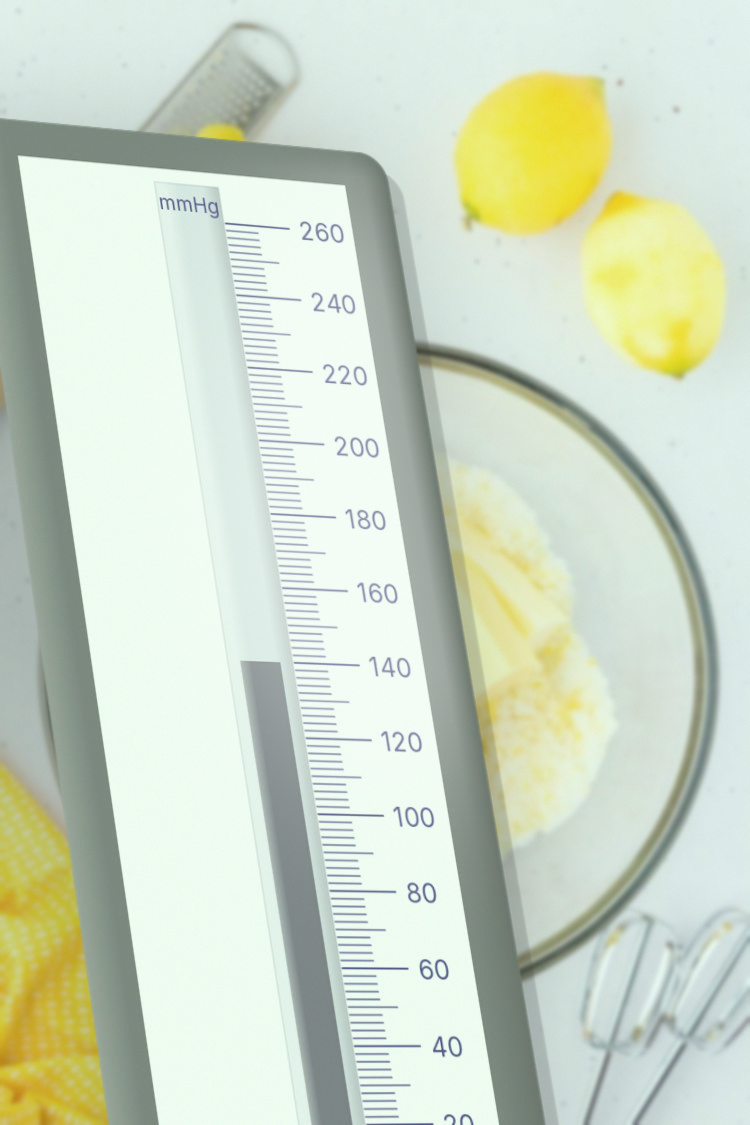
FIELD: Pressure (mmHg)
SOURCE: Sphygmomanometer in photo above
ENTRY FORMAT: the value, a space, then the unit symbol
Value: 140 mmHg
